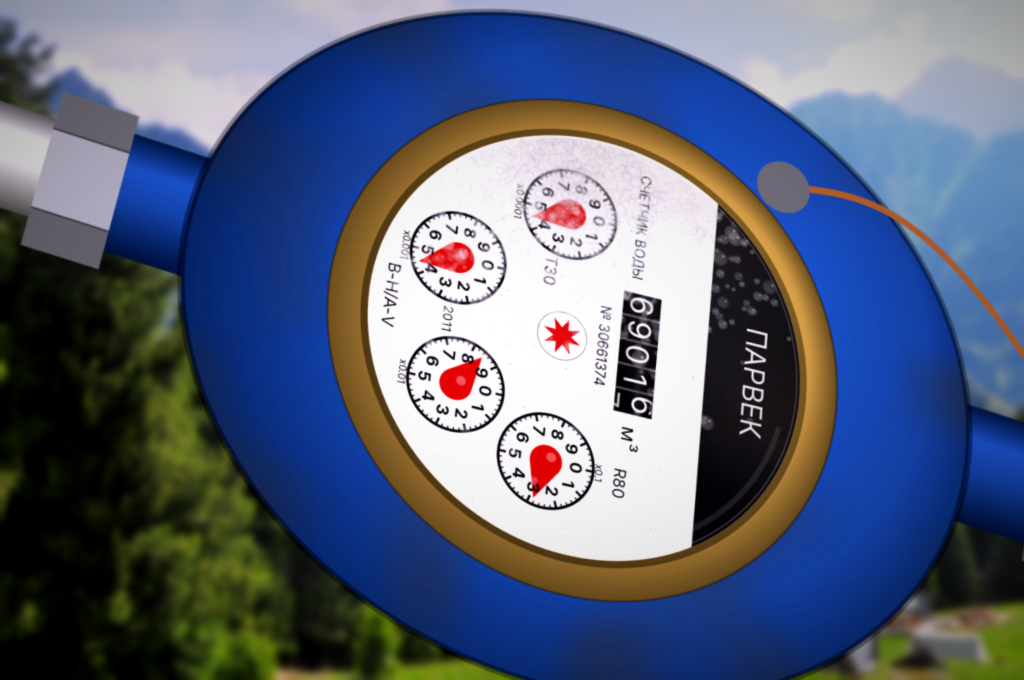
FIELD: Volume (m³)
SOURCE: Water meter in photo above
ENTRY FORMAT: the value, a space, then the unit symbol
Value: 69016.2844 m³
